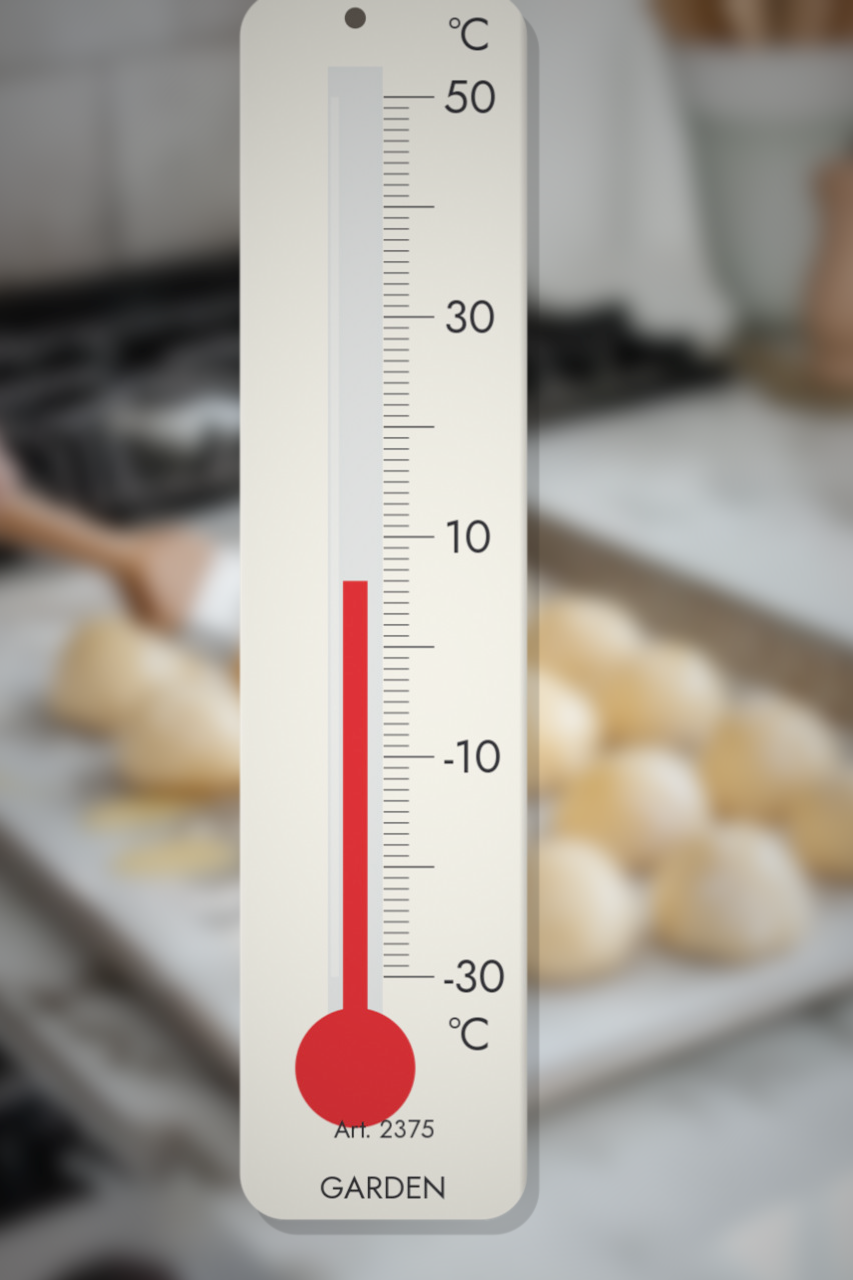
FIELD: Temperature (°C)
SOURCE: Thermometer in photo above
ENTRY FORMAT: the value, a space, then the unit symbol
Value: 6 °C
